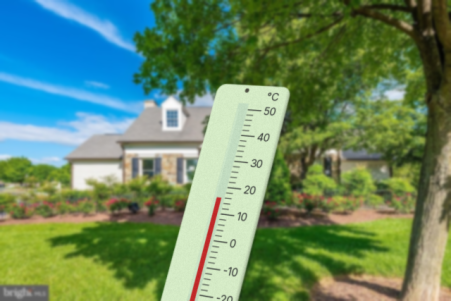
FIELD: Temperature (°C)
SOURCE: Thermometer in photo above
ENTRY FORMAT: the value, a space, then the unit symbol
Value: 16 °C
